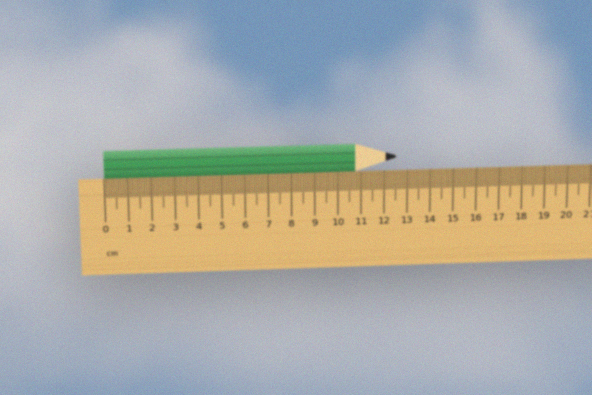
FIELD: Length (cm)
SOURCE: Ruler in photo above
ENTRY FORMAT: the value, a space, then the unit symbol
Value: 12.5 cm
